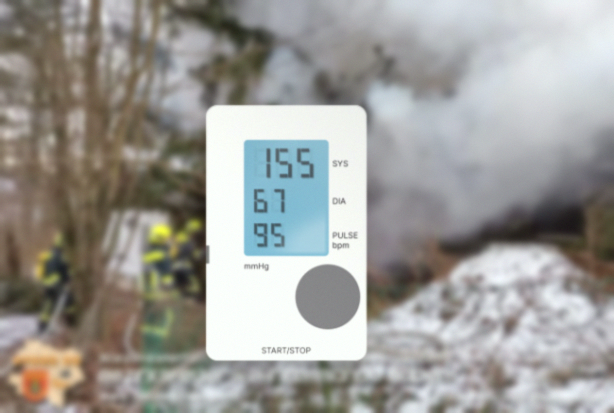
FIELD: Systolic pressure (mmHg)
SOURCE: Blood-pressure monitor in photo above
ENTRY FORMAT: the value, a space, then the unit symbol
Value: 155 mmHg
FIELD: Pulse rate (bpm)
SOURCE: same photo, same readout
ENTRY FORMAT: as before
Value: 95 bpm
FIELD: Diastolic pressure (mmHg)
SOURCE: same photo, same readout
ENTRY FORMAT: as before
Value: 67 mmHg
